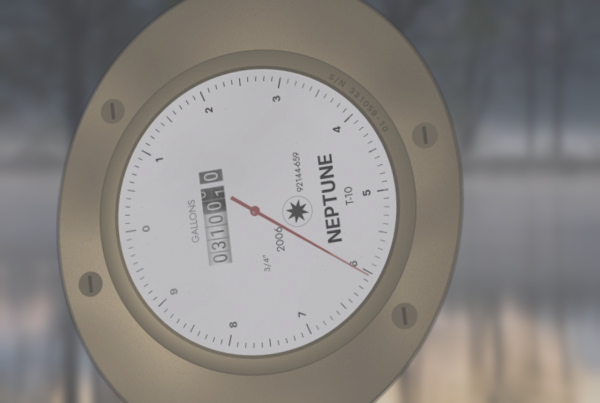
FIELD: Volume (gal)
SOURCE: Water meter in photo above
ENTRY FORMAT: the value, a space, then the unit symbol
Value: 310006.0 gal
